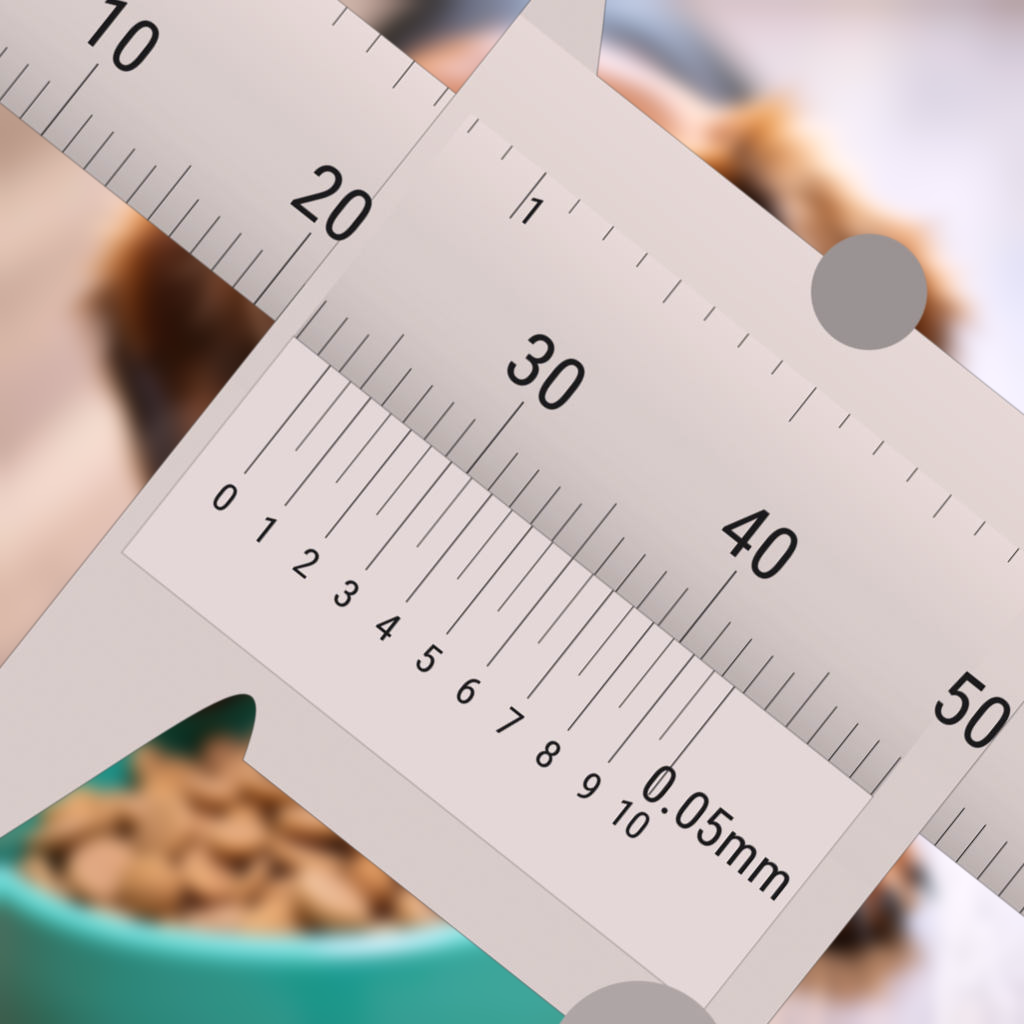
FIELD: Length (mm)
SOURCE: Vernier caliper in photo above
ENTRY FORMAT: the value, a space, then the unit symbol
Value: 23.60 mm
